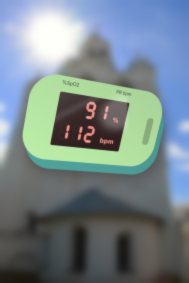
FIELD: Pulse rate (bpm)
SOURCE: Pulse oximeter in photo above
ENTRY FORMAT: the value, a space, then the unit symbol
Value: 112 bpm
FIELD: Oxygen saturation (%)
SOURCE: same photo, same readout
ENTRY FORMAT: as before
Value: 91 %
